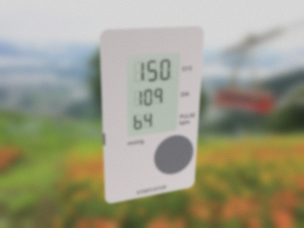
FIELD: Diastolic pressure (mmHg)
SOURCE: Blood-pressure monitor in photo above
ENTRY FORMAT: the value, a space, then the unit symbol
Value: 109 mmHg
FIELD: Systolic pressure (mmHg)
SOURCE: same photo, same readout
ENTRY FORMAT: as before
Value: 150 mmHg
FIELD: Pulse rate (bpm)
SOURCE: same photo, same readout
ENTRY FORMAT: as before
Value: 64 bpm
